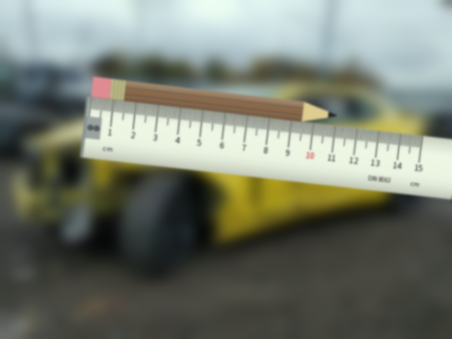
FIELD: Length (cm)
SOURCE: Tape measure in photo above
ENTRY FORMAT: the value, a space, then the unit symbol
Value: 11 cm
